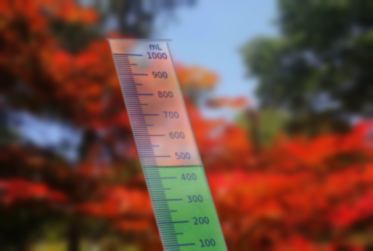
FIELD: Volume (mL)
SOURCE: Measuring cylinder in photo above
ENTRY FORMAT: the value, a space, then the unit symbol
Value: 450 mL
